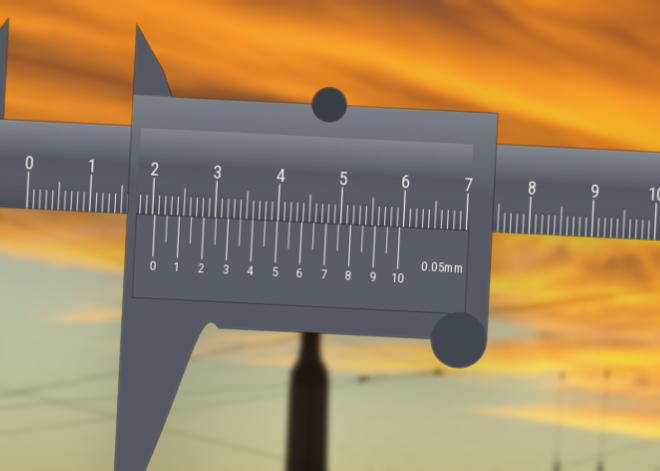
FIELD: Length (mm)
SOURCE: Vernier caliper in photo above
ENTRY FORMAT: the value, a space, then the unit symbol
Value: 20.4 mm
